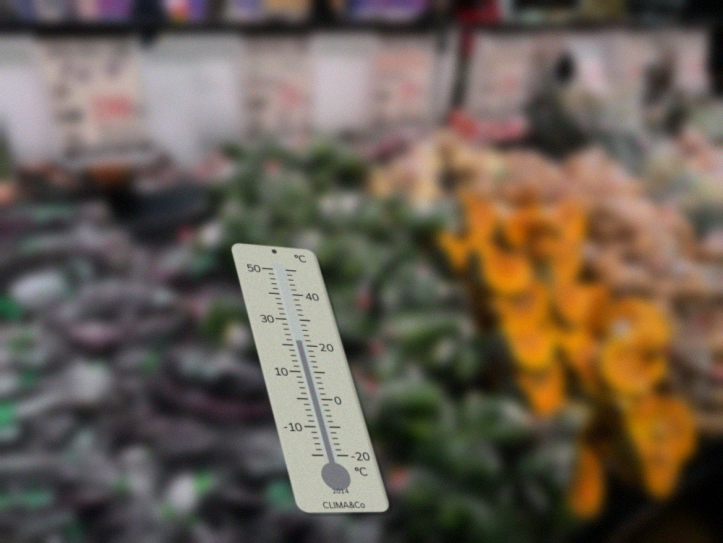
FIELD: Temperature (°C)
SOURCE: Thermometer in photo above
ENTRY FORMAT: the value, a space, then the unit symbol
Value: 22 °C
